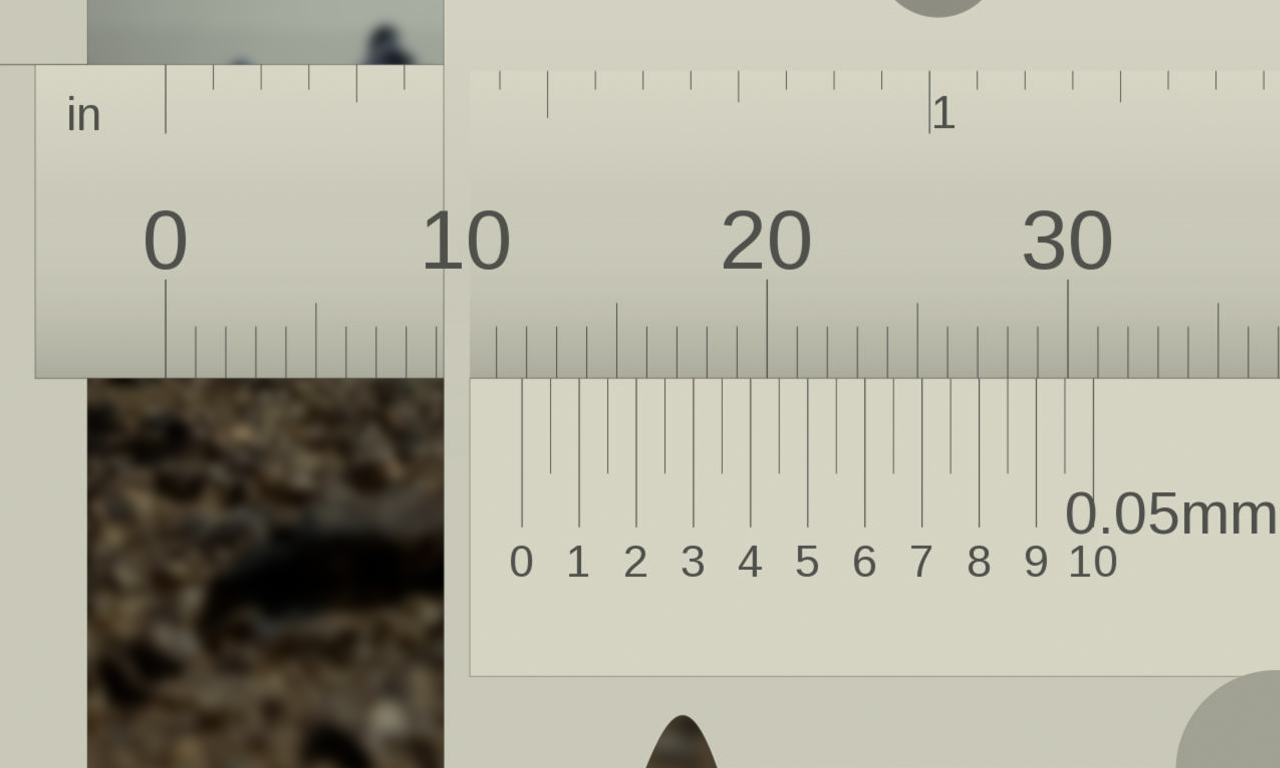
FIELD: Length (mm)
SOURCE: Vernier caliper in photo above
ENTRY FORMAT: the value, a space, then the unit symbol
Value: 11.85 mm
